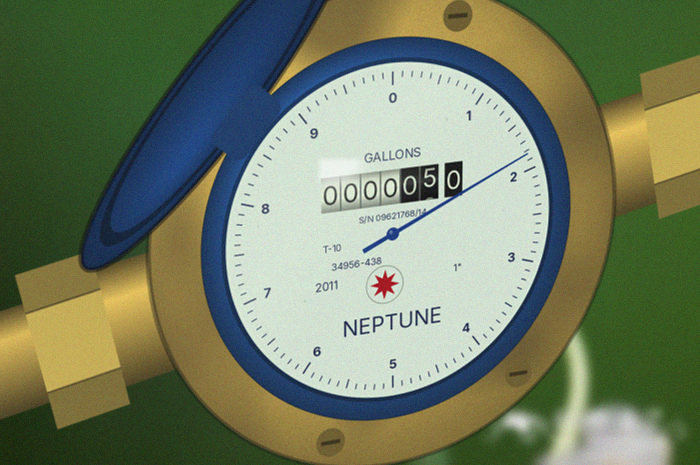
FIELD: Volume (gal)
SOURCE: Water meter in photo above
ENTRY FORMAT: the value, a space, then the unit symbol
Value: 51.8 gal
